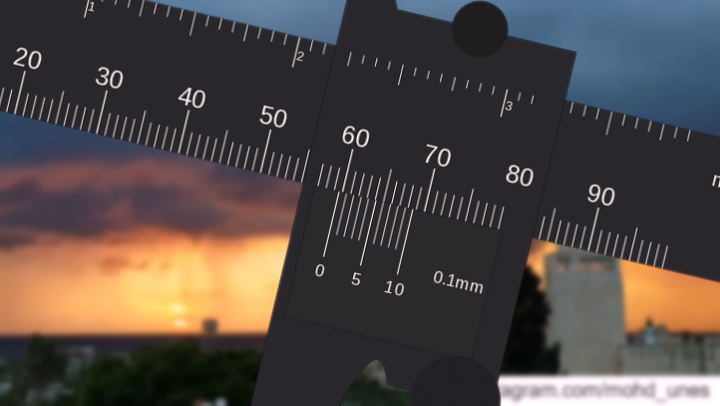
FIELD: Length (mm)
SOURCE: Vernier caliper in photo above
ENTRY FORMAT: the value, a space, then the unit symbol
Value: 59.6 mm
